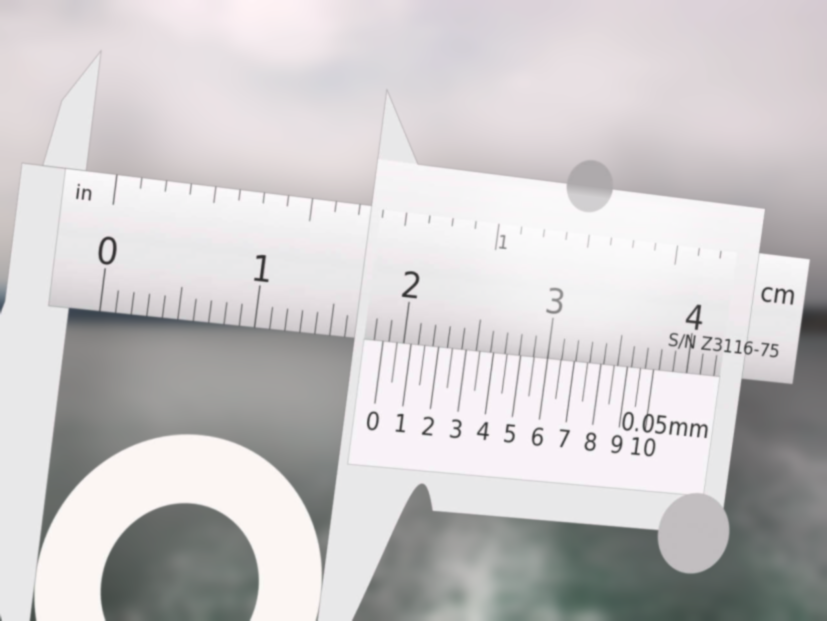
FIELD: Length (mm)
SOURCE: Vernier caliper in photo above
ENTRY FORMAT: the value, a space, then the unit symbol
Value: 18.6 mm
